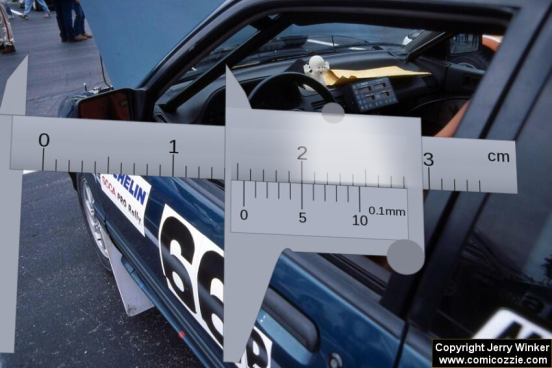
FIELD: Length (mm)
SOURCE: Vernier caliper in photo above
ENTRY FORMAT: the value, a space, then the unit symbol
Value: 15.5 mm
